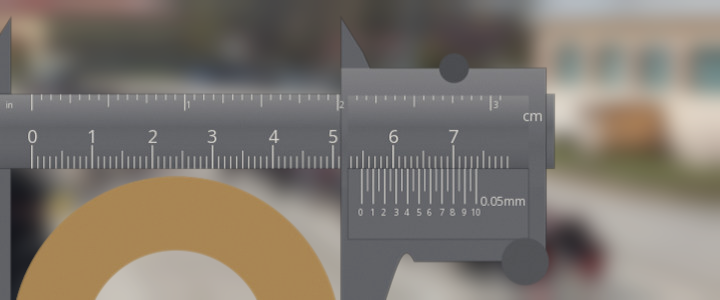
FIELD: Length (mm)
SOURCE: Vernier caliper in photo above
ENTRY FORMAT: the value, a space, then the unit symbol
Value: 54.8 mm
